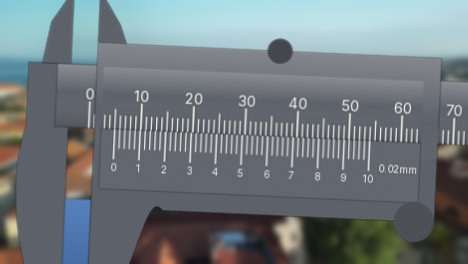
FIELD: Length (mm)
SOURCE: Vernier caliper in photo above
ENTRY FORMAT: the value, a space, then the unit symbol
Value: 5.0 mm
